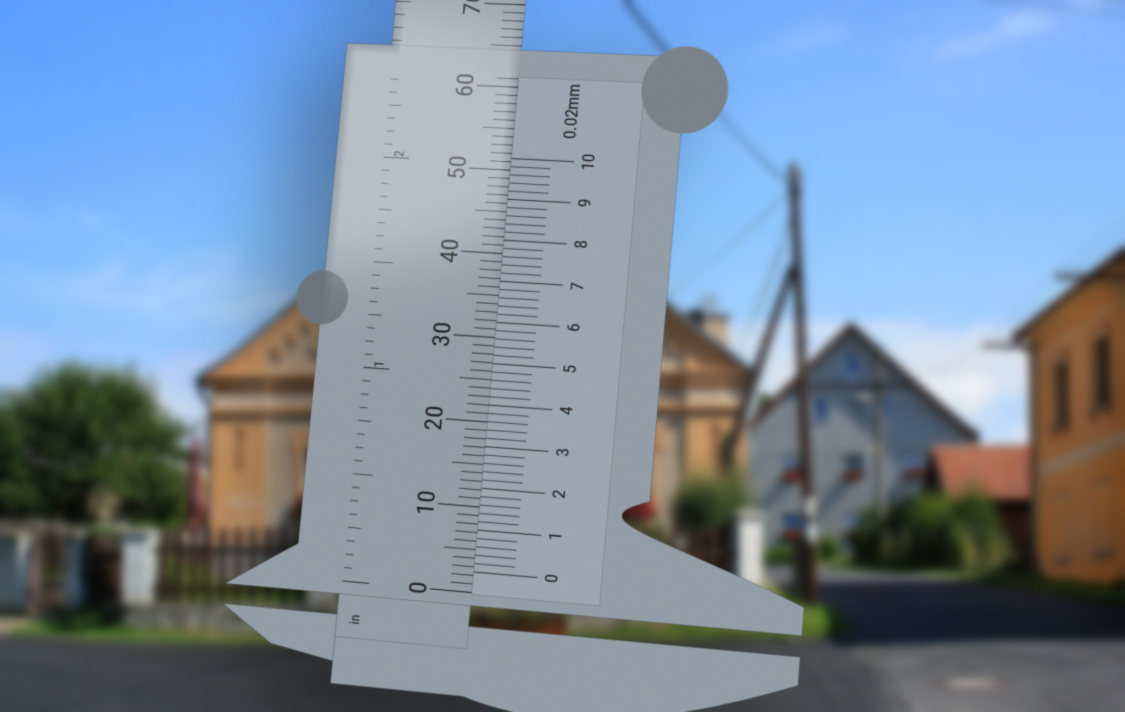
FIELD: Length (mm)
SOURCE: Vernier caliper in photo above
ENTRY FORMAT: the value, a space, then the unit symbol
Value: 2.4 mm
